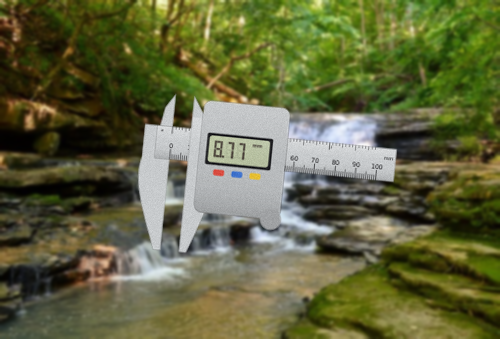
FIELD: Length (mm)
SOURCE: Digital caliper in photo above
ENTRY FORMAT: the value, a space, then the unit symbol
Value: 8.77 mm
